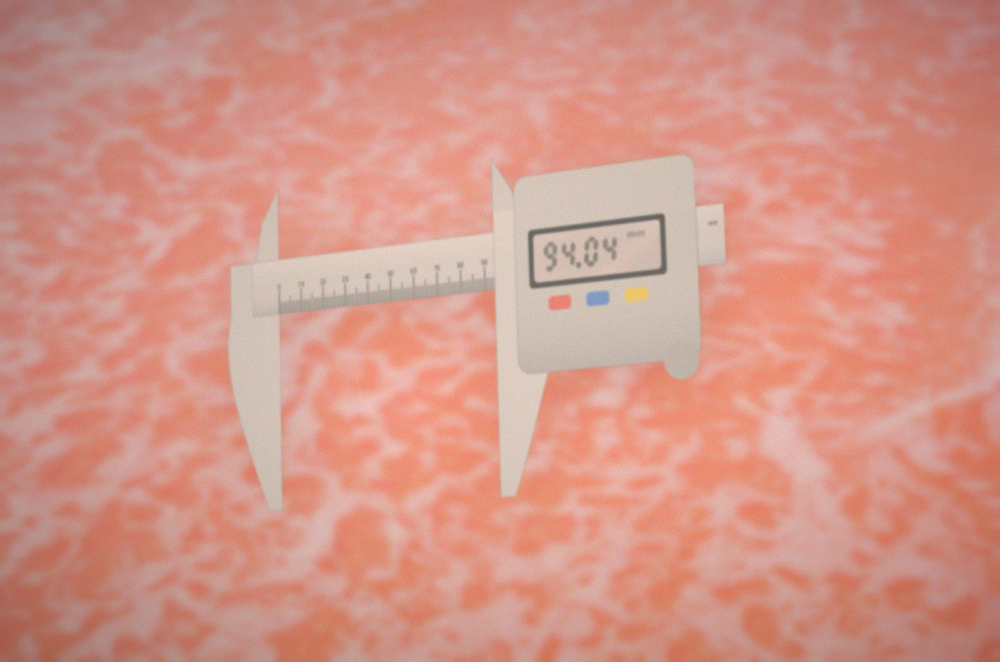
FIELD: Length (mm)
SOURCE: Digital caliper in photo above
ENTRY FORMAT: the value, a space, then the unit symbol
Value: 94.04 mm
